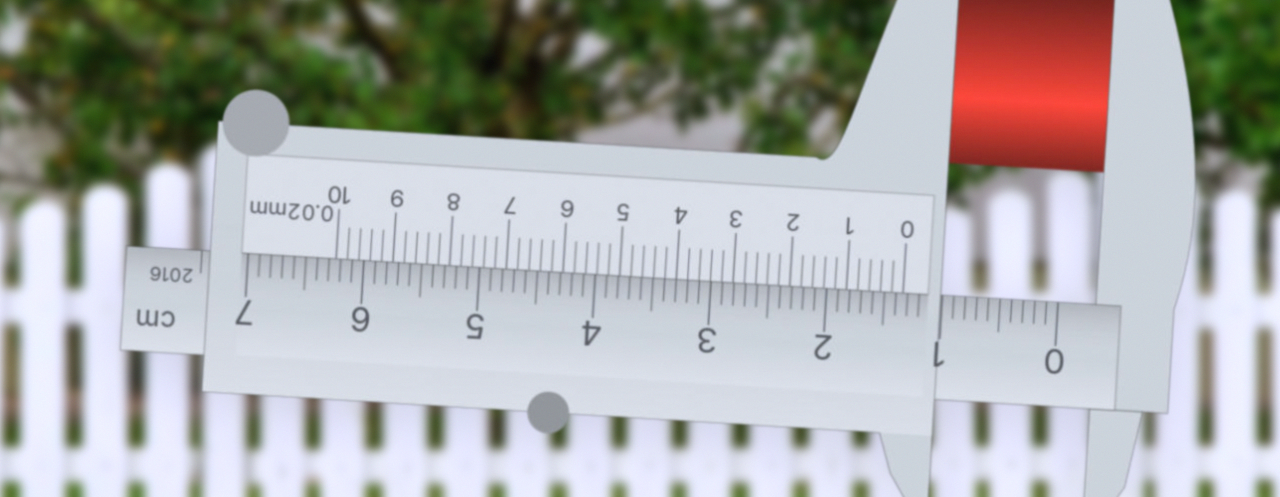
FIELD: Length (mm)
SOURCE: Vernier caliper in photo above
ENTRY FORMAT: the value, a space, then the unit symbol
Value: 13.4 mm
